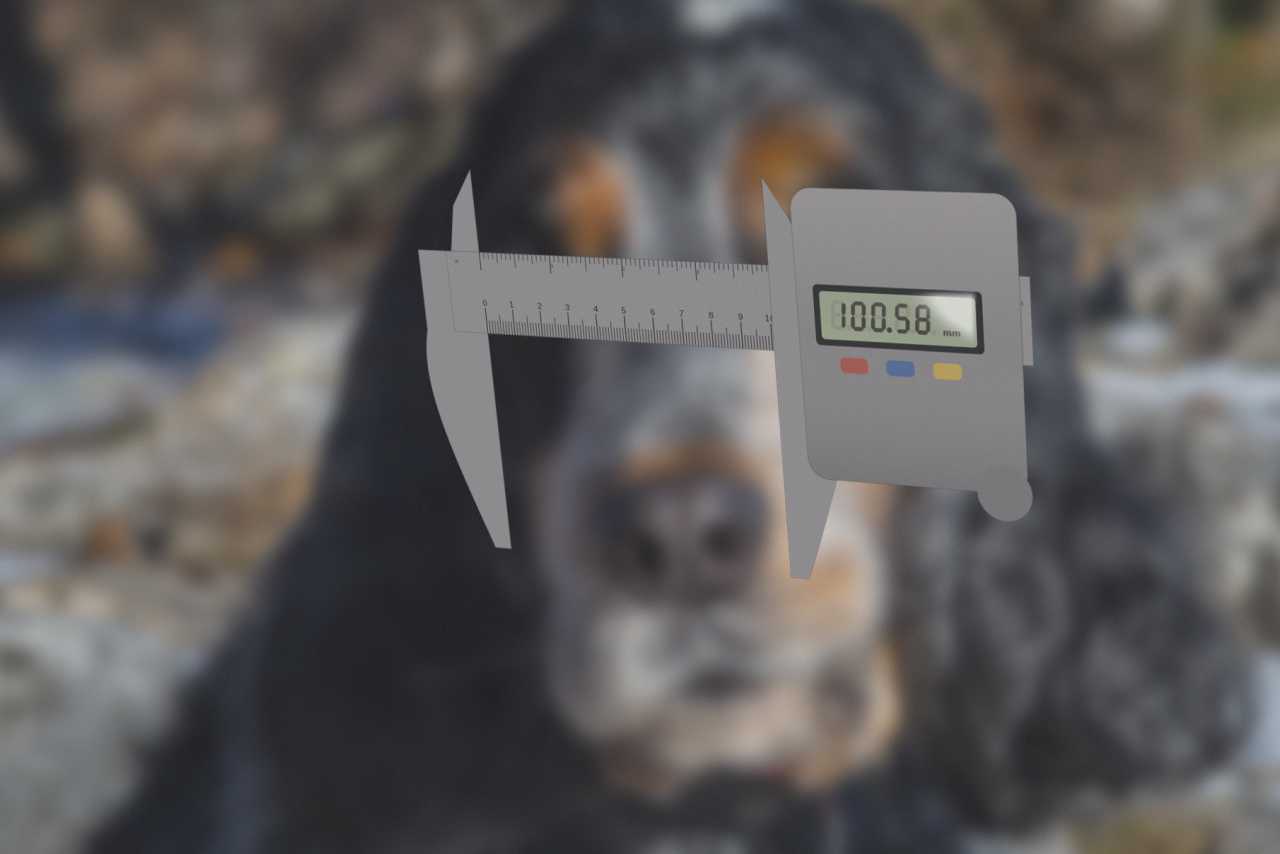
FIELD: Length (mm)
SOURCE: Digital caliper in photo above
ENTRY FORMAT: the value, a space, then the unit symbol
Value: 100.58 mm
